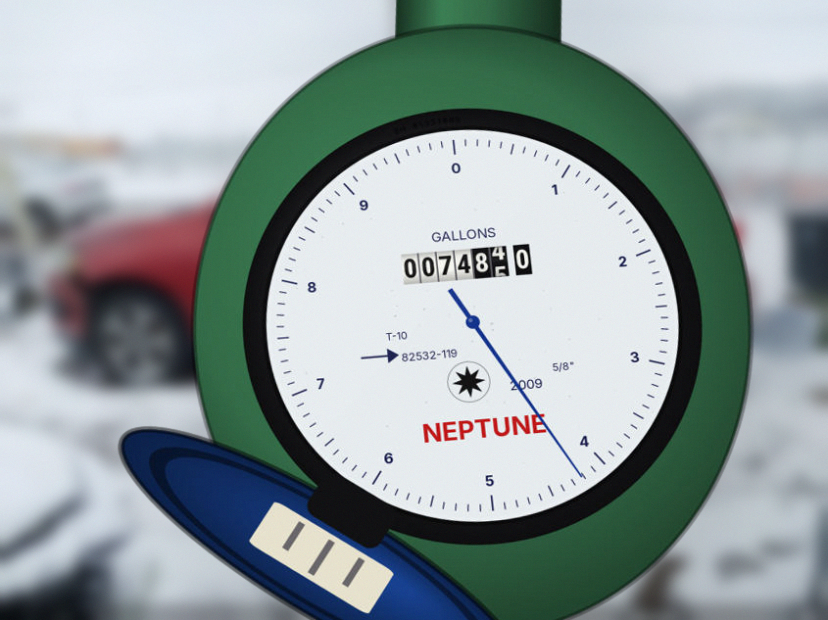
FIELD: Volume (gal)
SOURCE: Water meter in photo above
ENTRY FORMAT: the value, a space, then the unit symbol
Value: 74844.2 gal
